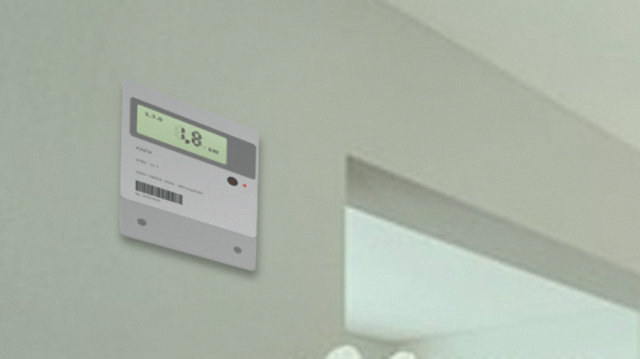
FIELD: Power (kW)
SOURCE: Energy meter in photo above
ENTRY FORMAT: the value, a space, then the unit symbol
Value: 1.8 kW
